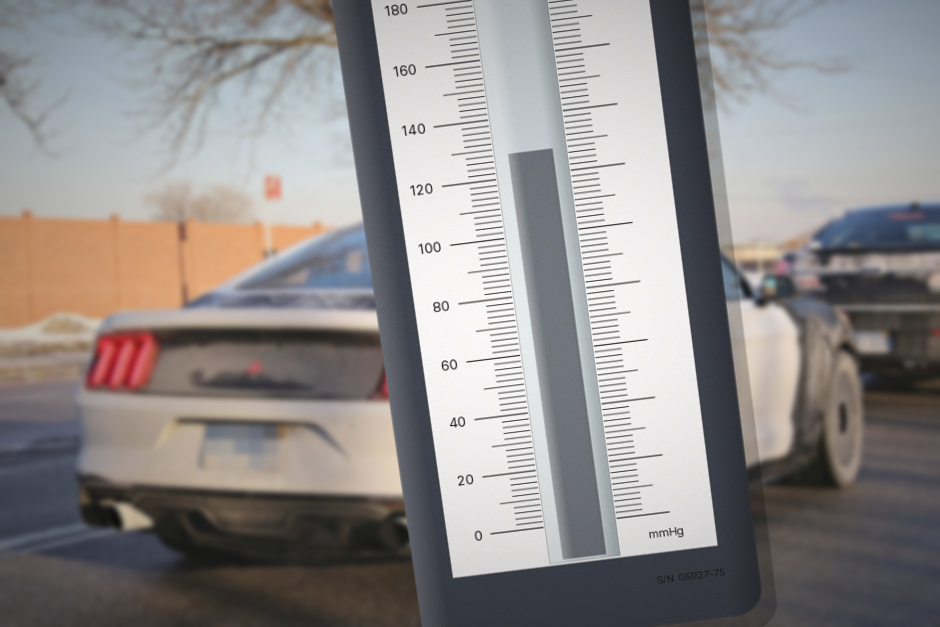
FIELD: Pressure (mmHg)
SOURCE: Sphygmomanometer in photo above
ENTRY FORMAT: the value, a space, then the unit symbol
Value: 128 mmHg
